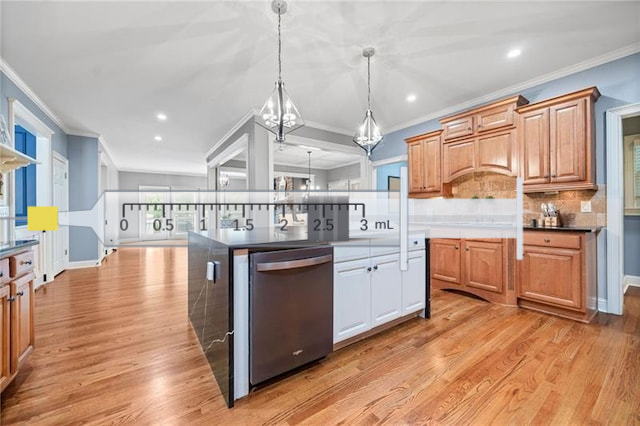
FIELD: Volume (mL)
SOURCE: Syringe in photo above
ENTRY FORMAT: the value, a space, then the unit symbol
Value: 2.3 mL
